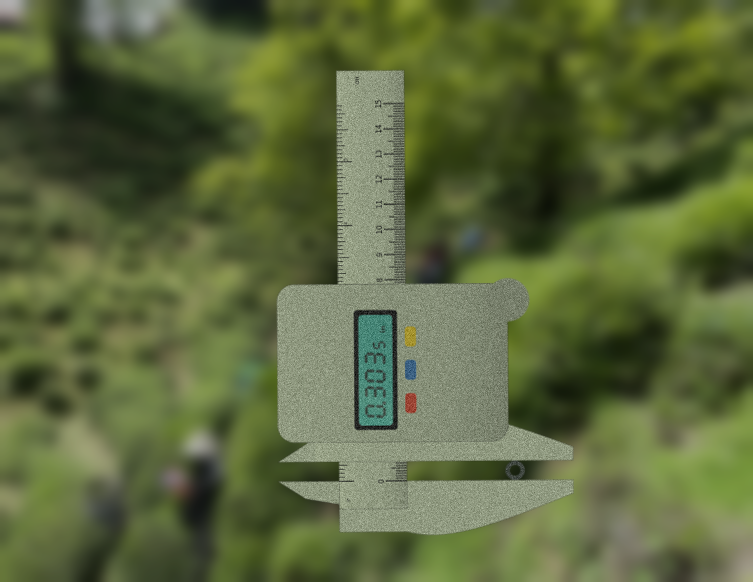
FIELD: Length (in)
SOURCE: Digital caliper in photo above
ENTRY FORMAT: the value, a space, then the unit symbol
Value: 0.3035 in
